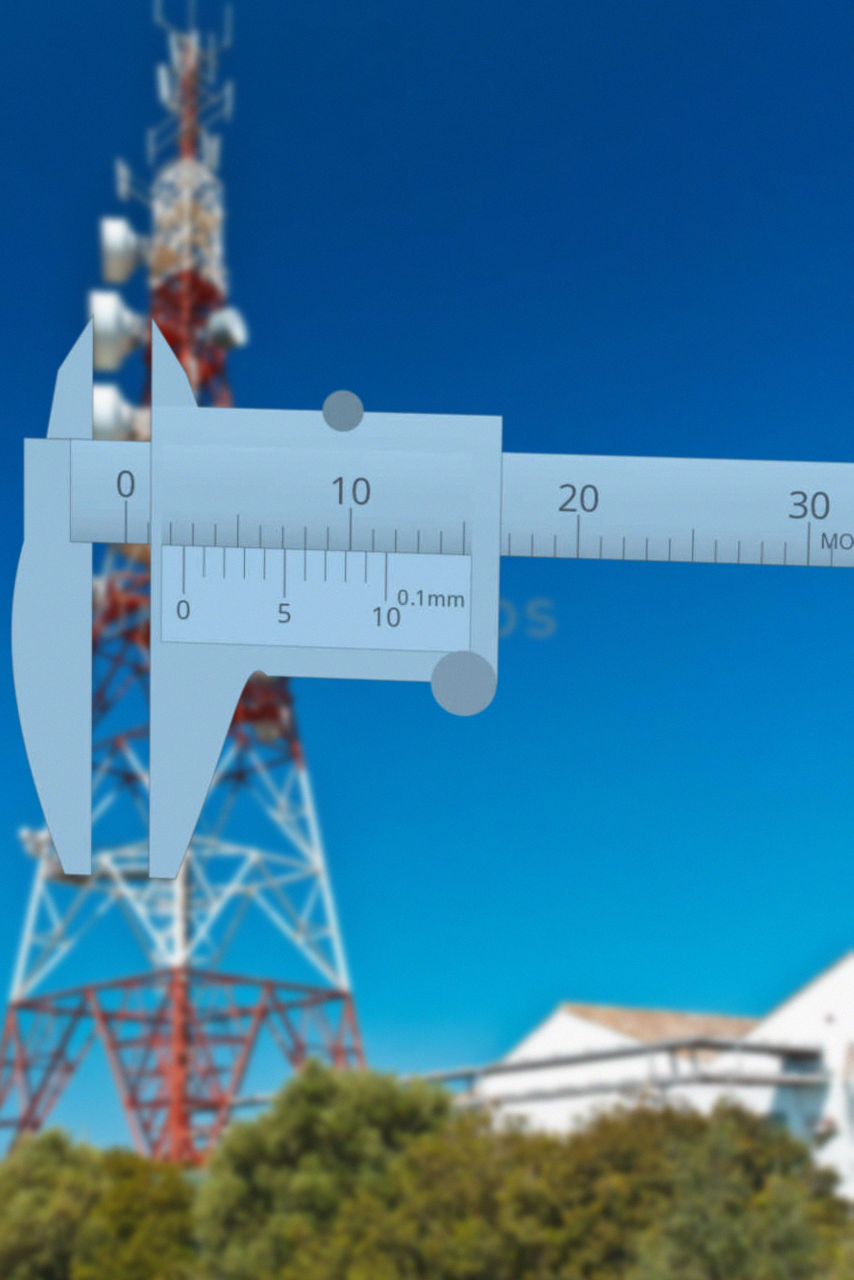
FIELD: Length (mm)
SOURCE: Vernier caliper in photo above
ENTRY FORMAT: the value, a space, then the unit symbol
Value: 2.6 mm
